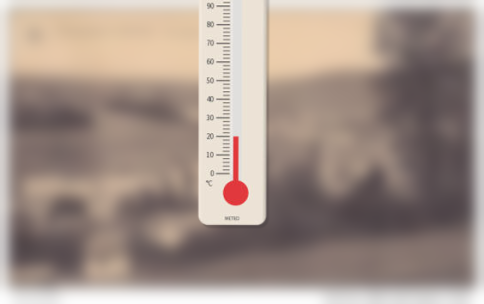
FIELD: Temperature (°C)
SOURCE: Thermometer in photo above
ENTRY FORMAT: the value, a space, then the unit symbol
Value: 20 °C
